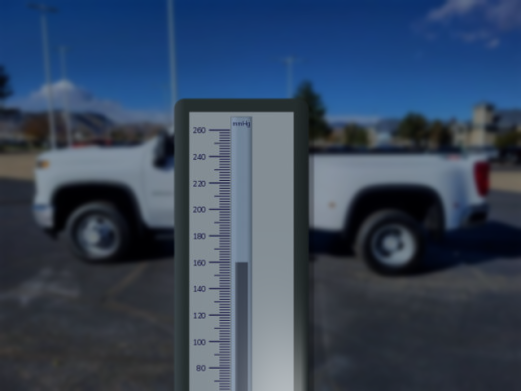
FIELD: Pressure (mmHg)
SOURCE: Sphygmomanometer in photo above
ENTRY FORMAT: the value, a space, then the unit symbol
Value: 160 mmHg
